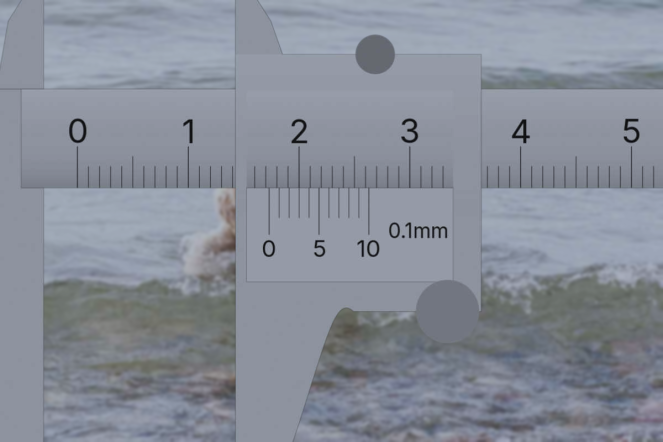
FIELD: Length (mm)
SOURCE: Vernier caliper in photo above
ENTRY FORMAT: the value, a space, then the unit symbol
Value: 17.3 mm
